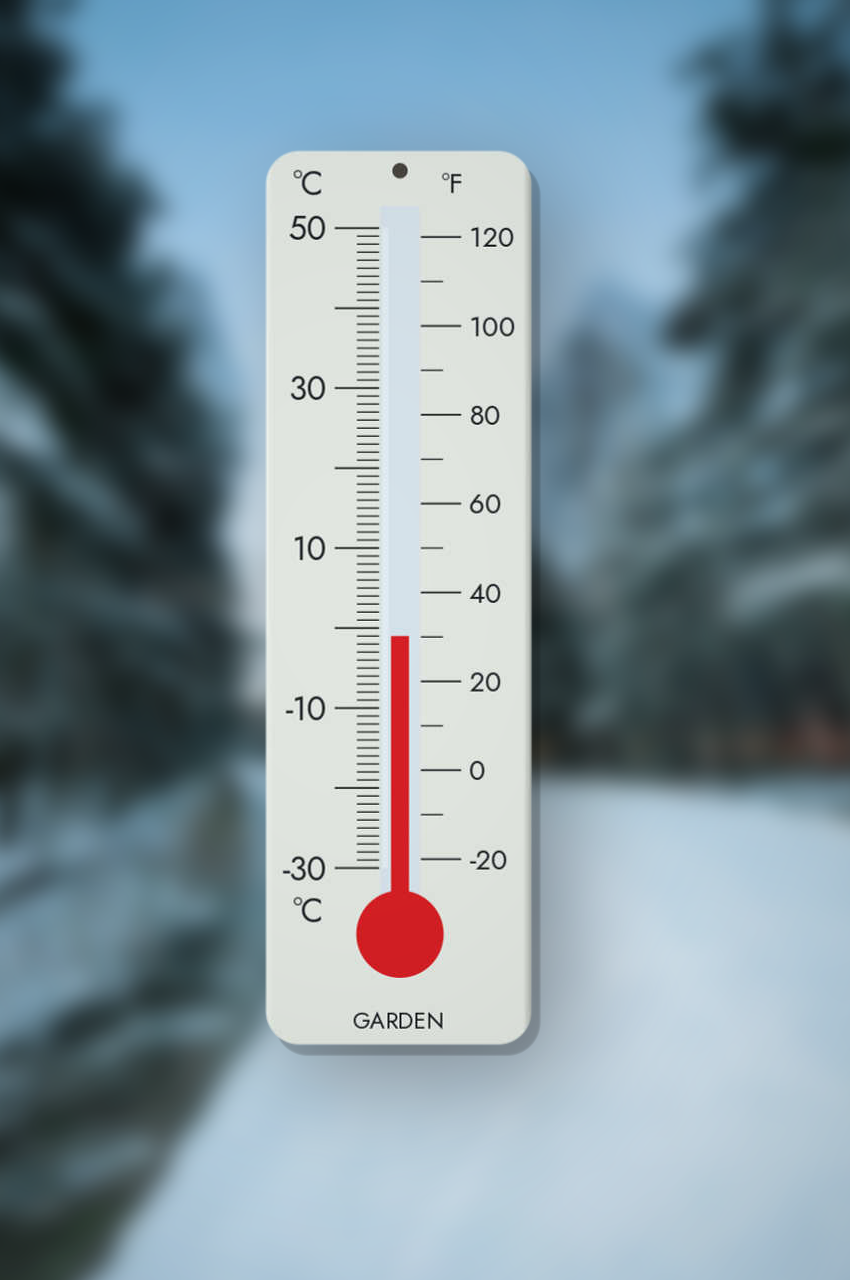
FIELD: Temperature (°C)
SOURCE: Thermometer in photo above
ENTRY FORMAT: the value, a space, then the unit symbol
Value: -1 °C
